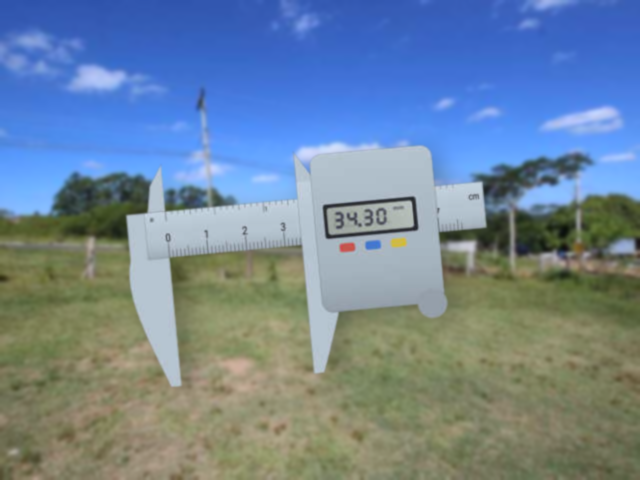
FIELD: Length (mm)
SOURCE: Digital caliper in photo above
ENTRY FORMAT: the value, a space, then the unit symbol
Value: 34.30 mm
